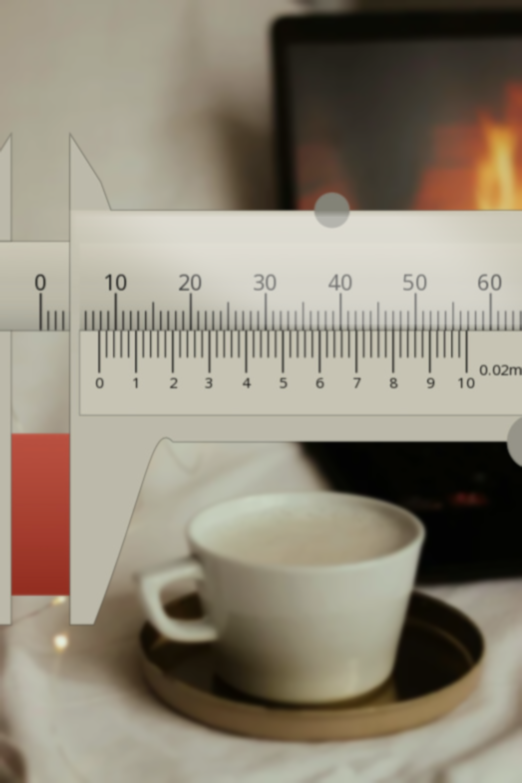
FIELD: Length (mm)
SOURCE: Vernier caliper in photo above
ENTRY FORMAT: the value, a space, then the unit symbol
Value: 7.8 mm
